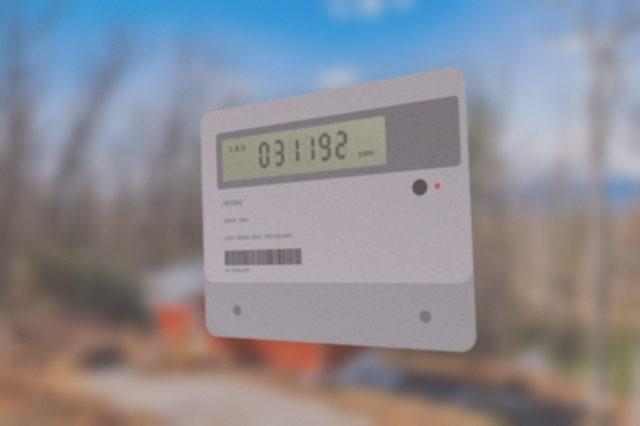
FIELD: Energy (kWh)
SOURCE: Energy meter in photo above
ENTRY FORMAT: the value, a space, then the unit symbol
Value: 31192 kWh
